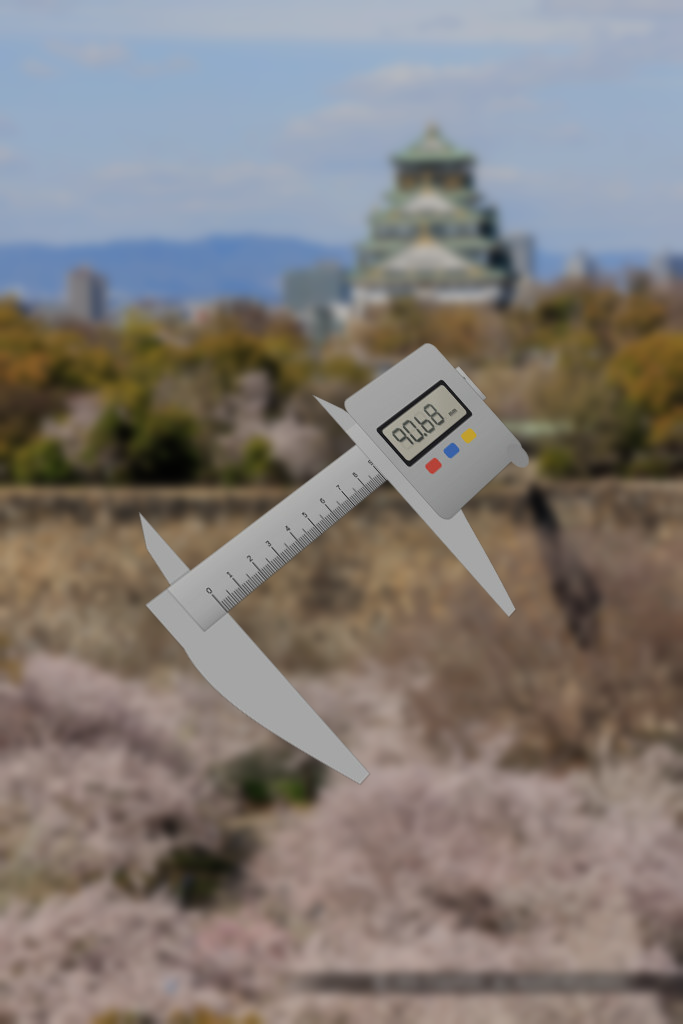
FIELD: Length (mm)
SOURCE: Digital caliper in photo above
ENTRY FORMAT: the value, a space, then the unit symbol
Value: 90.68 mm
